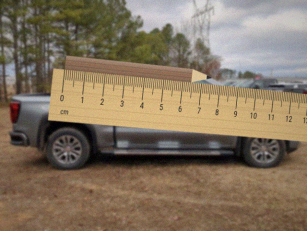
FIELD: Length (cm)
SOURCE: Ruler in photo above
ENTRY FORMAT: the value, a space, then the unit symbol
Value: 7.5 cm
